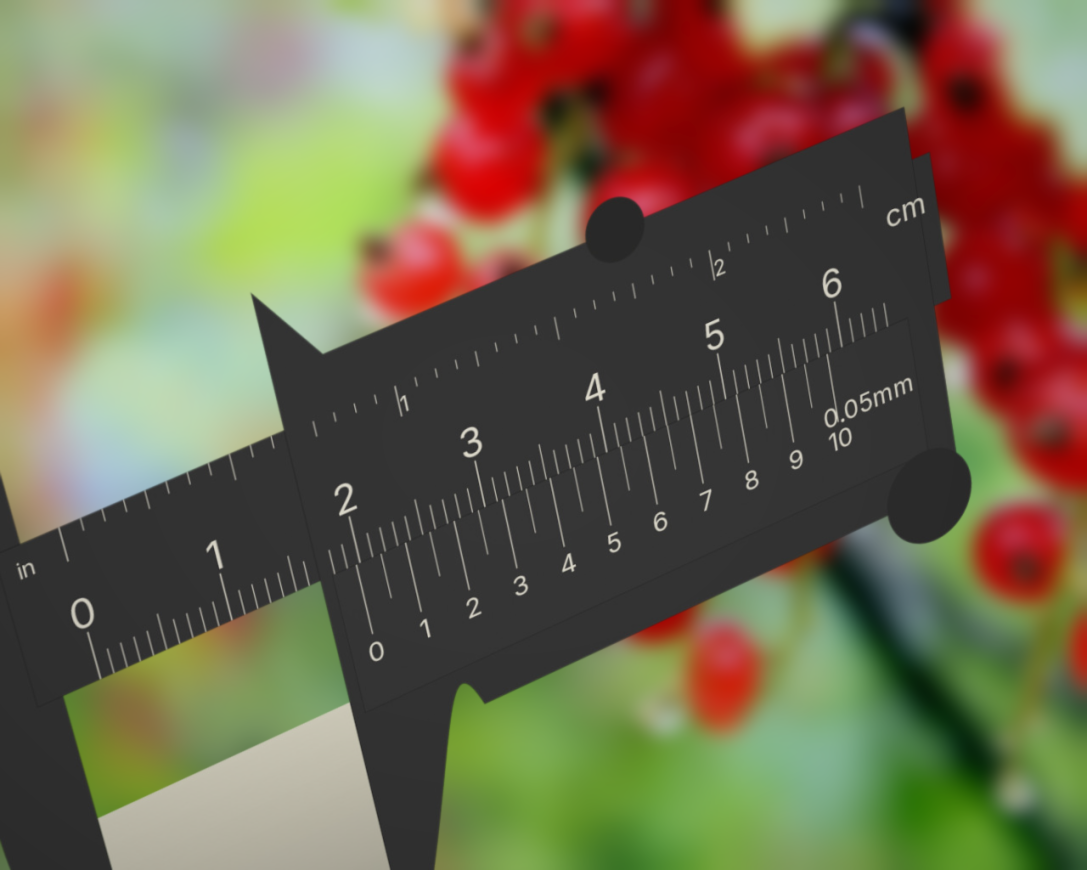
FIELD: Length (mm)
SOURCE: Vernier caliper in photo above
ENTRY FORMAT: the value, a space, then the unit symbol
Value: 19.7 mm
